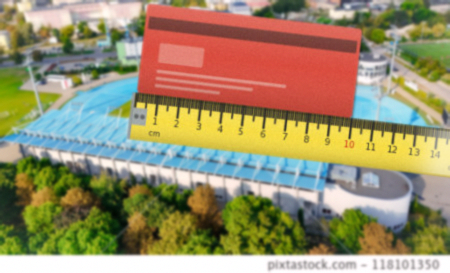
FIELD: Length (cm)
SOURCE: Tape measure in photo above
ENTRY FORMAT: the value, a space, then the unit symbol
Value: 10 cm
